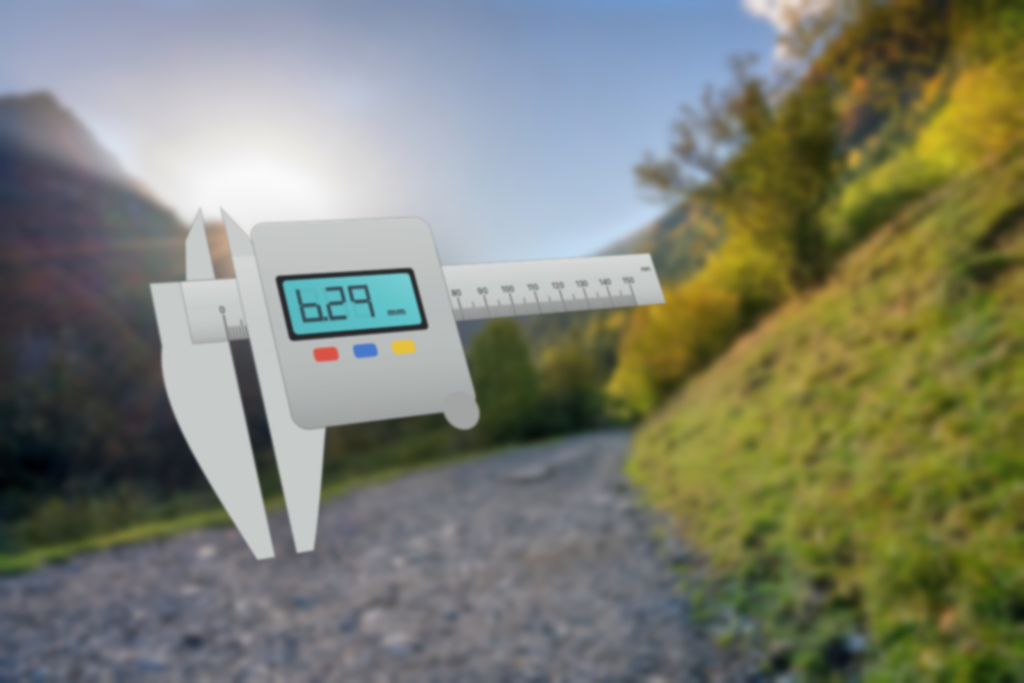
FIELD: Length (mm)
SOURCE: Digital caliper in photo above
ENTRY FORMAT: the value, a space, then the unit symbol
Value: 6.29 mm
